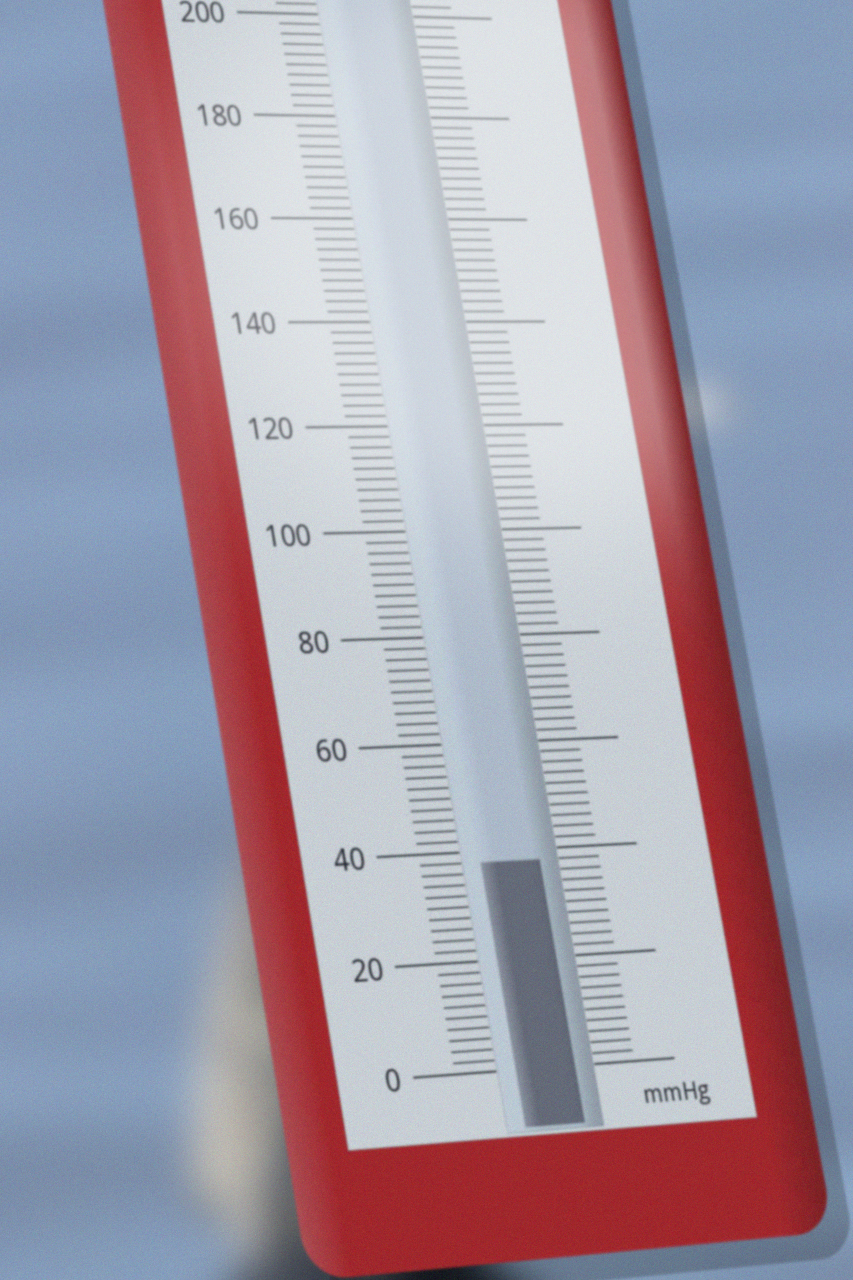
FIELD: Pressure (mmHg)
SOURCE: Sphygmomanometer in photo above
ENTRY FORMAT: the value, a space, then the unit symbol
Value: 38 mmHg
